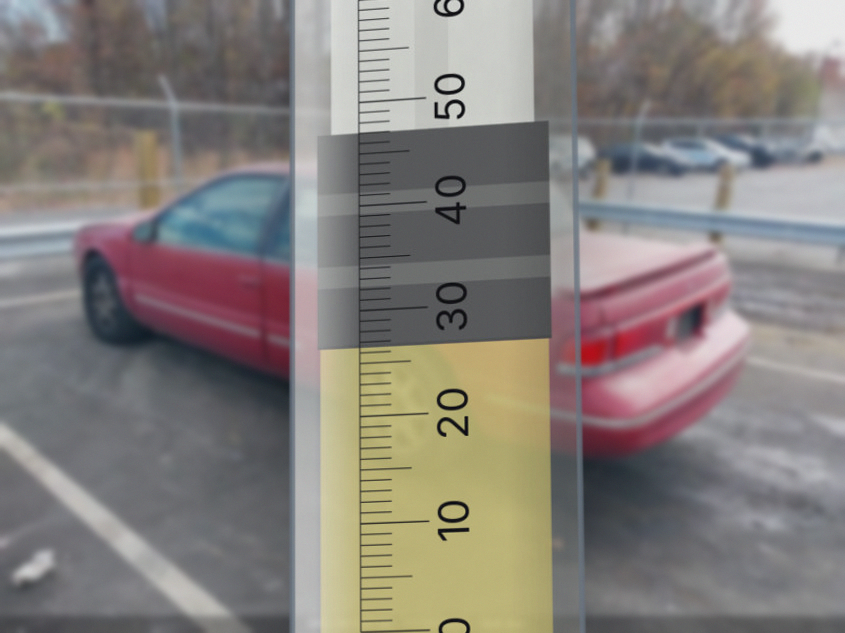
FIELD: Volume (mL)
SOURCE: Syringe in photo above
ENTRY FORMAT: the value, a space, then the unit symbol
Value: 26.5 mL
